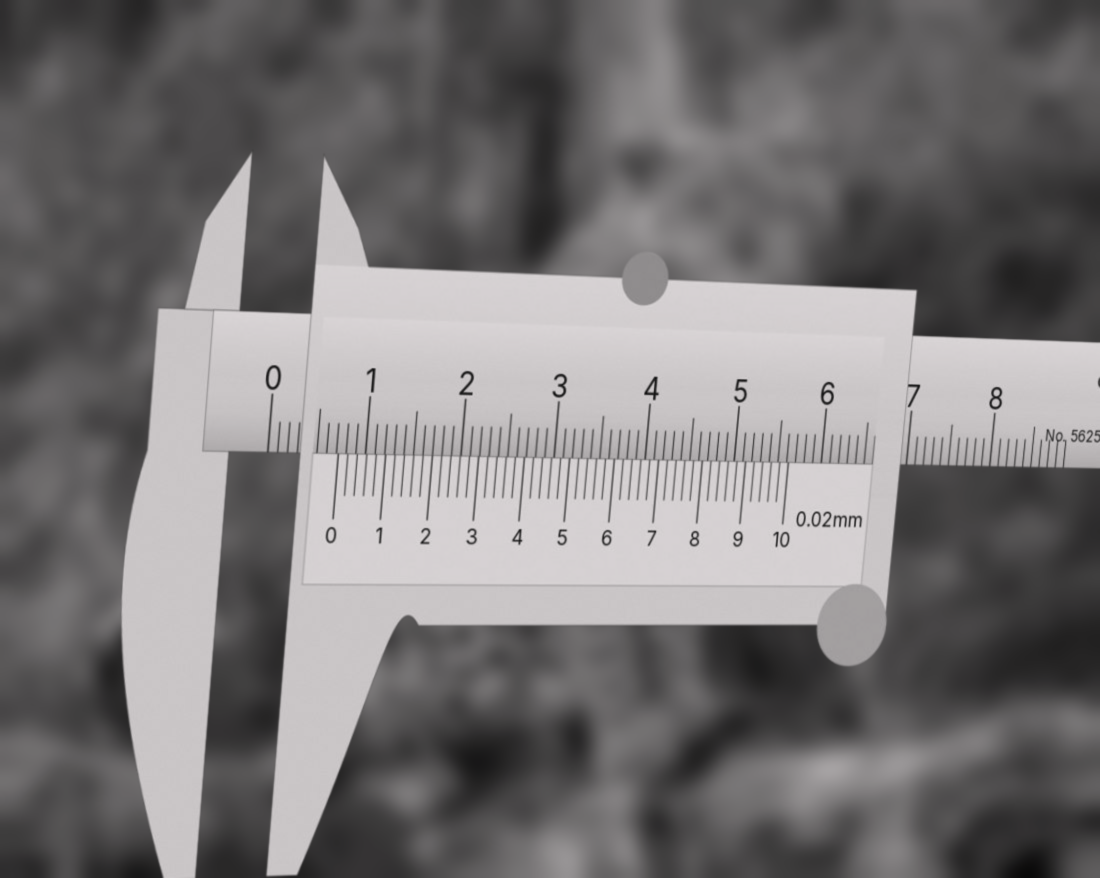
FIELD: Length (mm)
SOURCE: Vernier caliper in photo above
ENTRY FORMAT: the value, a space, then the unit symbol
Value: 7.2 mm
